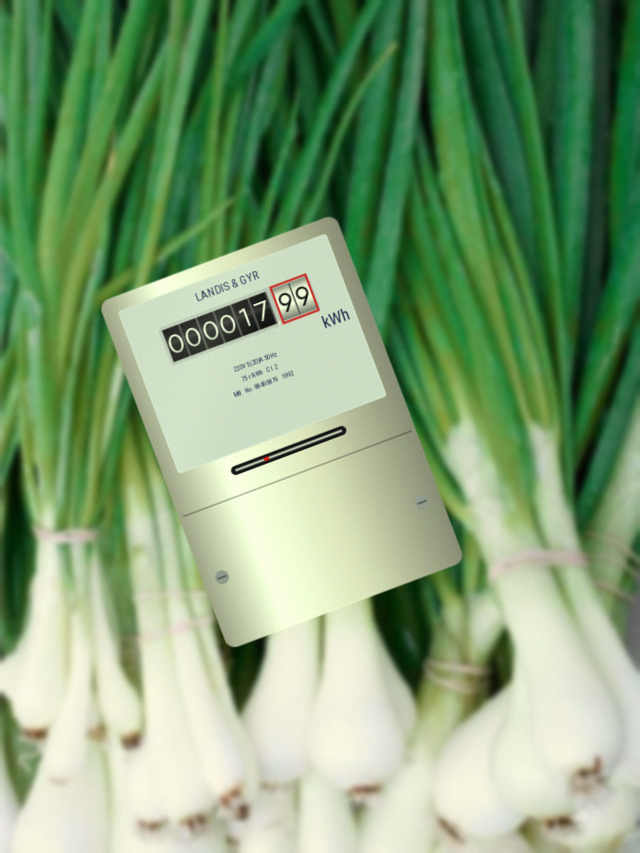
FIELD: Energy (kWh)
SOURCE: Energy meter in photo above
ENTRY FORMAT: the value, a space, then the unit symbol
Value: 17.99 kWh
